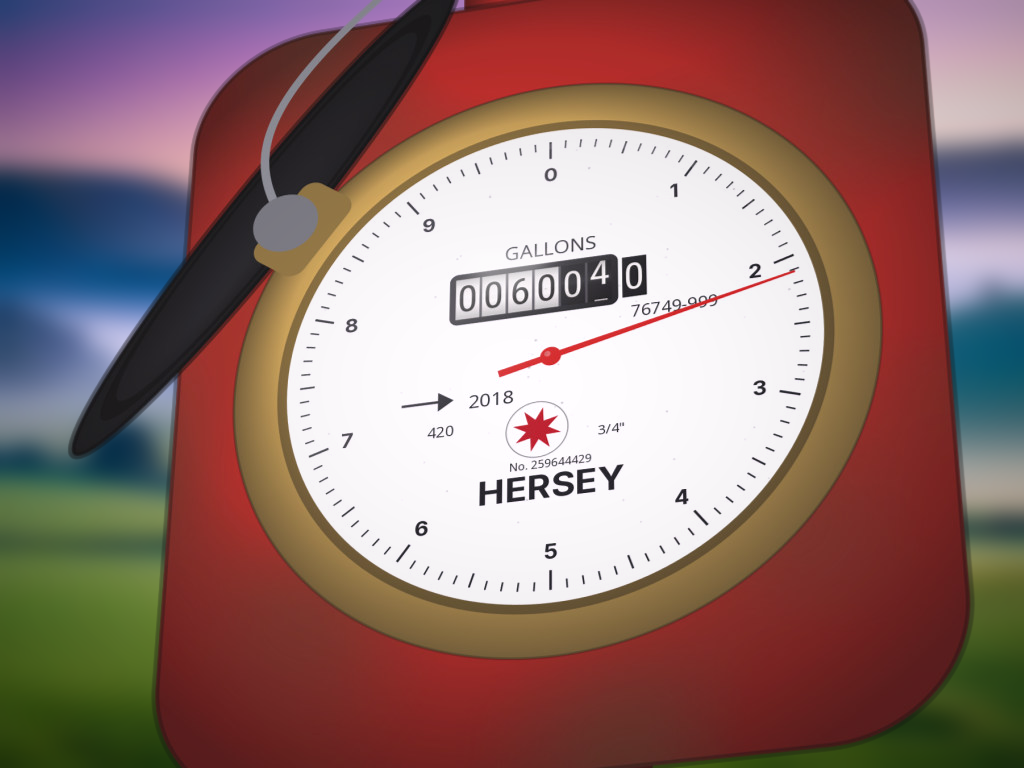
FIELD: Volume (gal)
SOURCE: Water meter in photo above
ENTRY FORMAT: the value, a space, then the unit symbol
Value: 60042.1 gal
